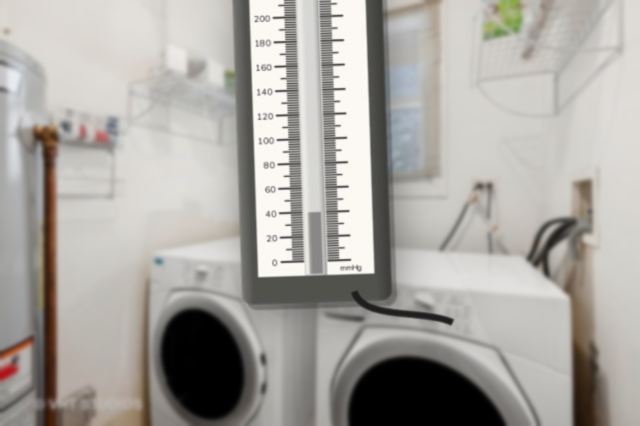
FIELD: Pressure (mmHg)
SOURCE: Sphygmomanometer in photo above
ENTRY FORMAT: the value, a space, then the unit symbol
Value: 40 mmHg
